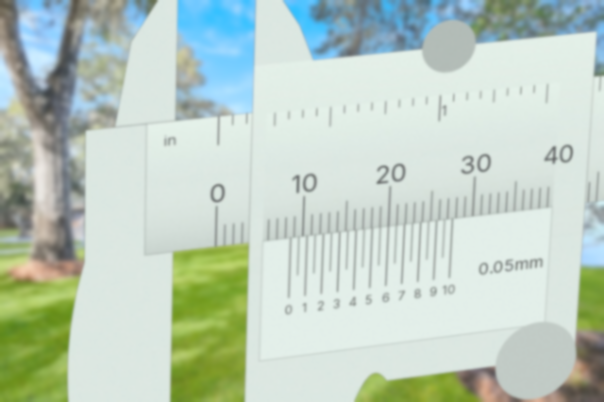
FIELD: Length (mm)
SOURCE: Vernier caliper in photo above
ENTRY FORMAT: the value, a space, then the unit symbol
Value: 8.6 mm
